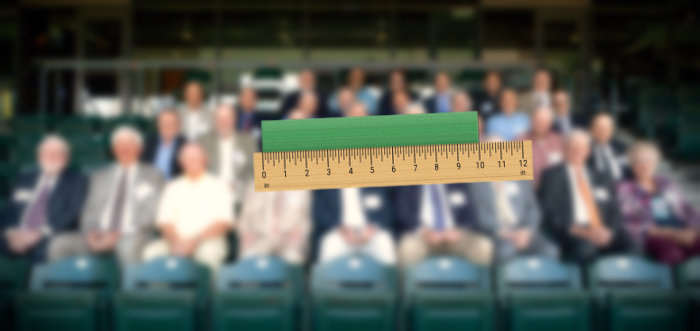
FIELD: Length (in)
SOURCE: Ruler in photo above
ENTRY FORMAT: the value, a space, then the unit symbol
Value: 10 in
